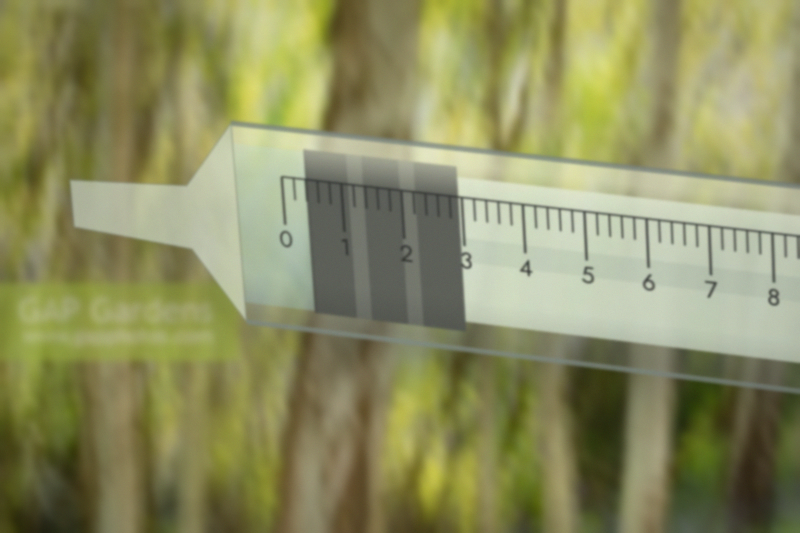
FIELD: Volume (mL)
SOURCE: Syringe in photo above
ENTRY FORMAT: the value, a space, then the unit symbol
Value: 0.4 mL
